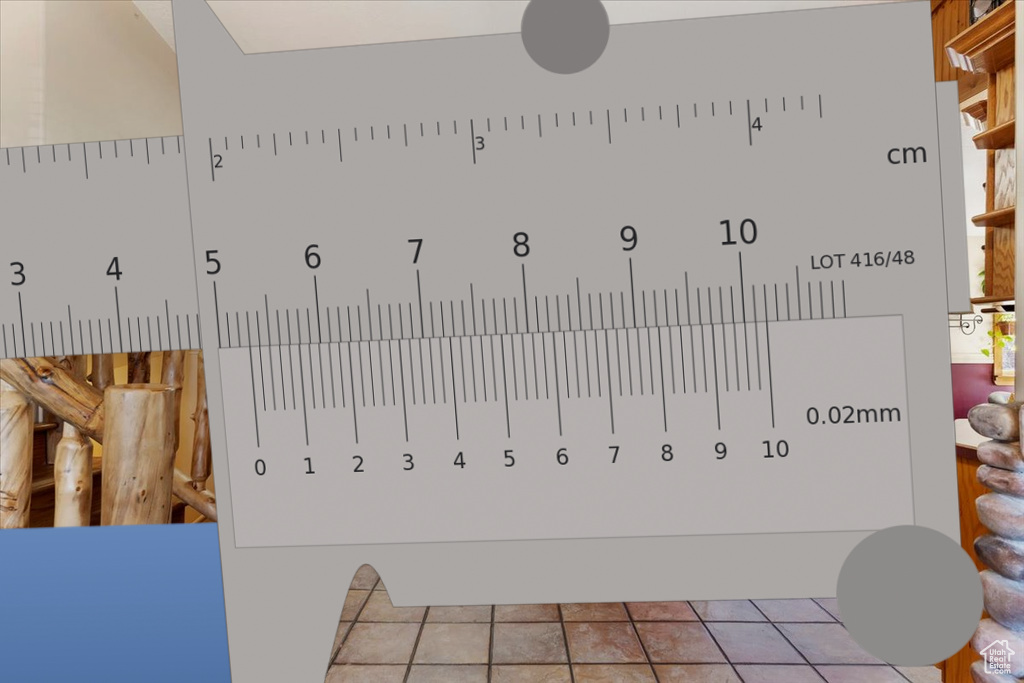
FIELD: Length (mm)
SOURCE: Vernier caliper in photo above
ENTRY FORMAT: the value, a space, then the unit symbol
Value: 53.0 mm
